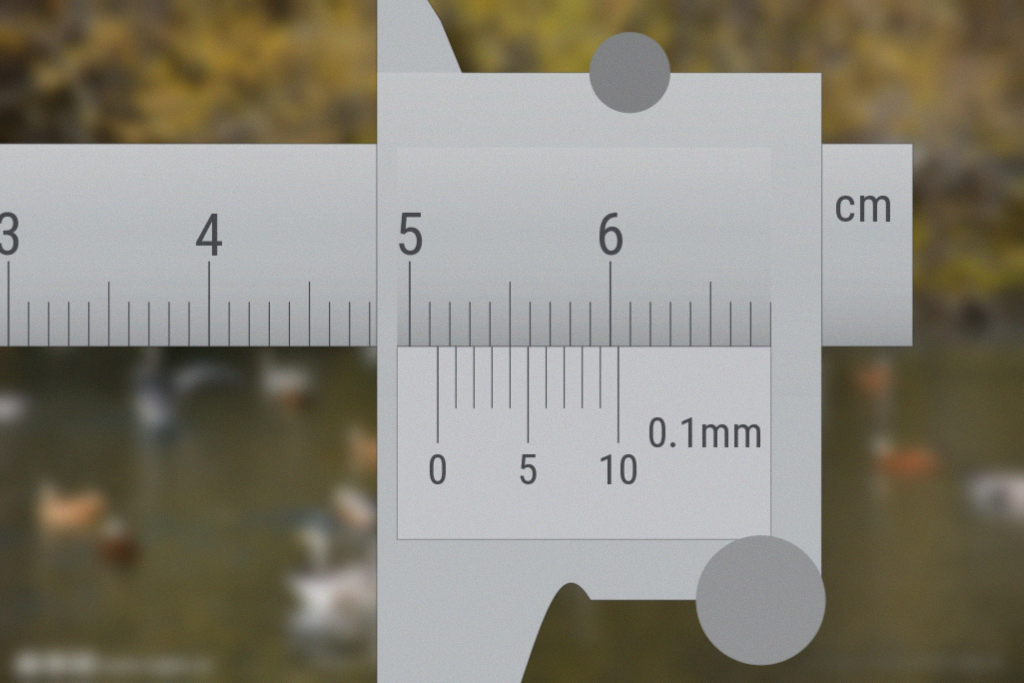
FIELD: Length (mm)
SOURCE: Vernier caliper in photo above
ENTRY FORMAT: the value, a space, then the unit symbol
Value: 51.4 mm
